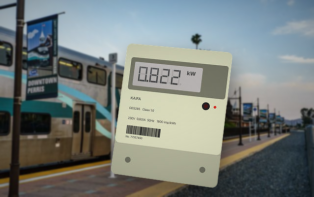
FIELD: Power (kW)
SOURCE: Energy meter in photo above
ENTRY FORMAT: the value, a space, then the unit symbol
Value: 0.822 kW
